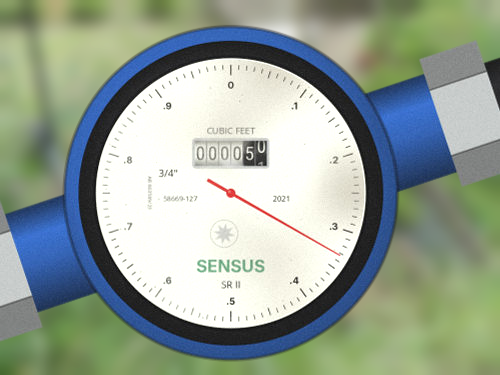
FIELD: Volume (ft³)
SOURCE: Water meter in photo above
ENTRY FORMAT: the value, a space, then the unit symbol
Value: 50.33 ft³
